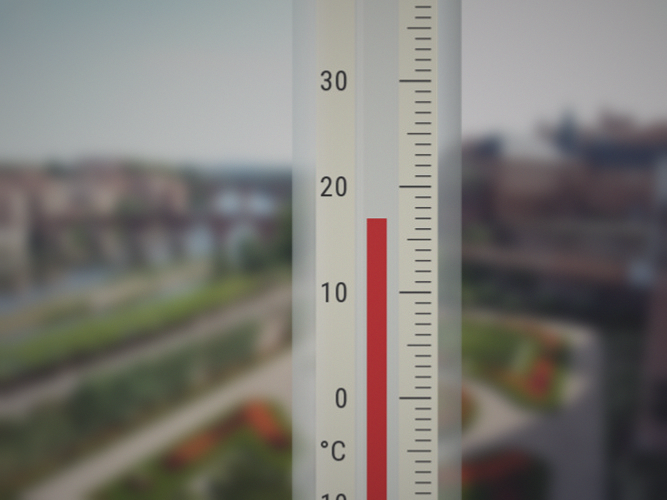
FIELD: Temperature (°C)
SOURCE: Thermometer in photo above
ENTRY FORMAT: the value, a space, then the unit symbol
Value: 17 °C
